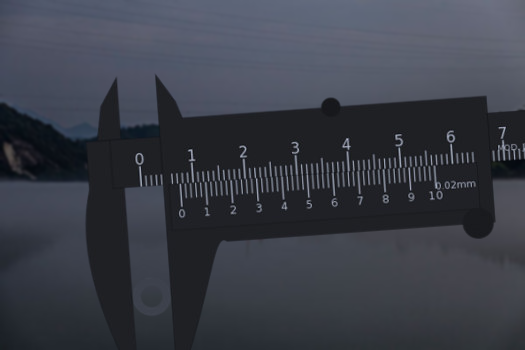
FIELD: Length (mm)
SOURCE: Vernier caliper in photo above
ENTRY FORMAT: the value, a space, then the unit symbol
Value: 7.5 mm
